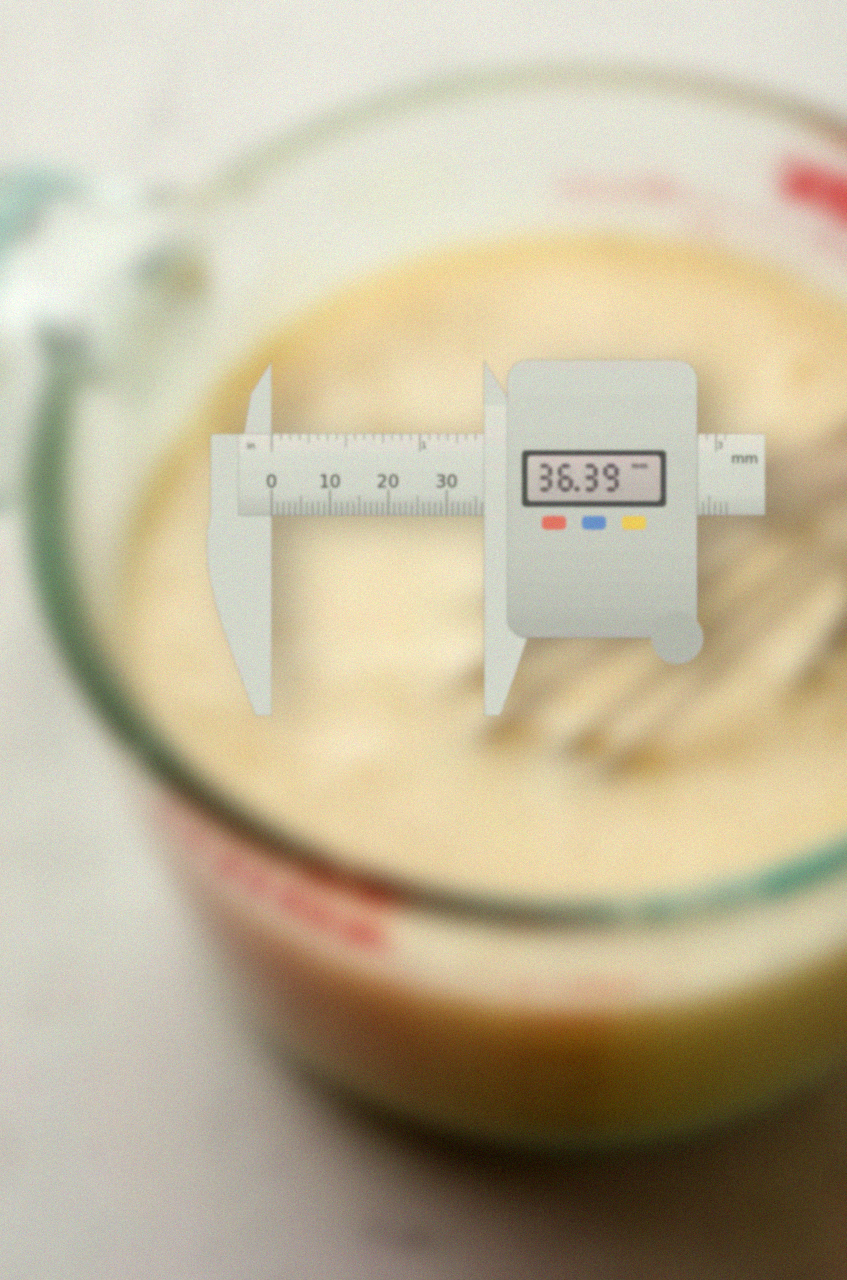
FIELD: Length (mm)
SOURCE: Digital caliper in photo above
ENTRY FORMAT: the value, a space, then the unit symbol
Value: 36.39 mm
